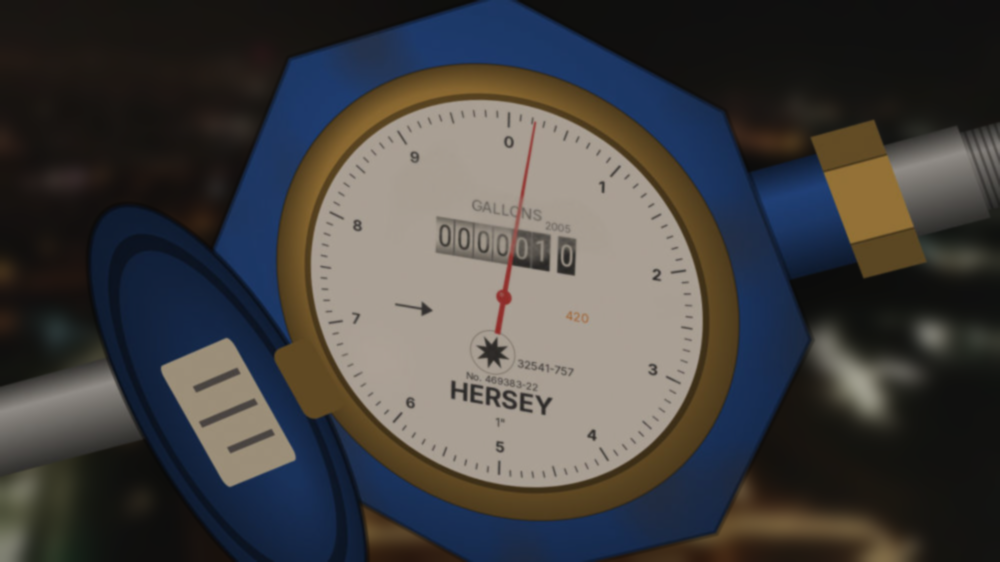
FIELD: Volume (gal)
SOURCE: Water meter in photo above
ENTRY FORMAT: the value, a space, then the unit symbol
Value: 10.2 gal
